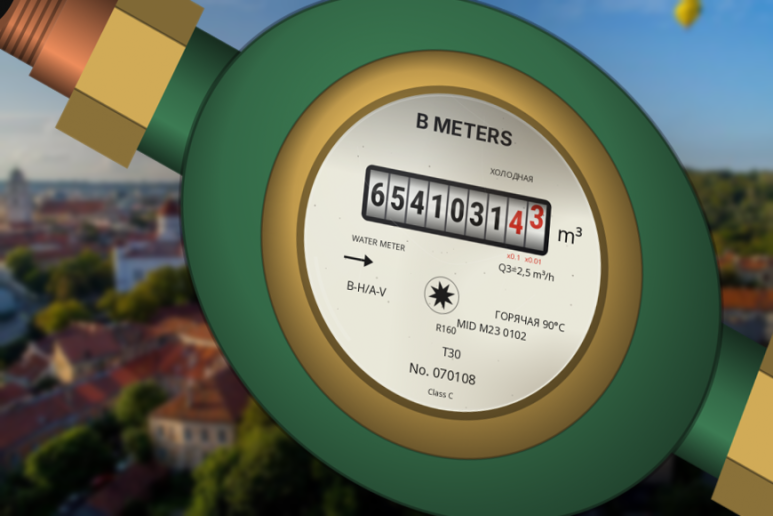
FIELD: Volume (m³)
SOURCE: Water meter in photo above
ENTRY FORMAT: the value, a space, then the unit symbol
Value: 6541031.43 m³
